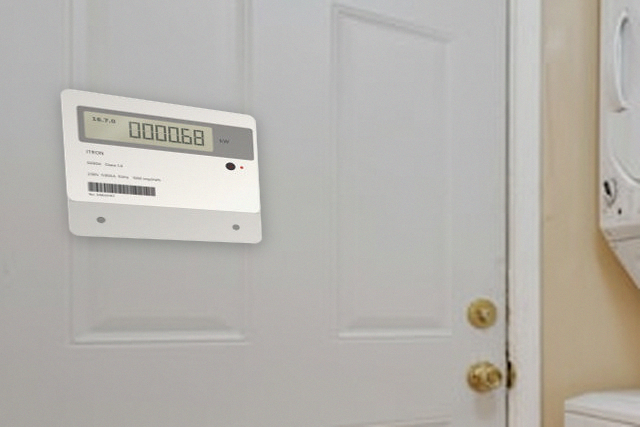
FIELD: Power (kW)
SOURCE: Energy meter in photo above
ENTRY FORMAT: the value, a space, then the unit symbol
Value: 0.68 kW
